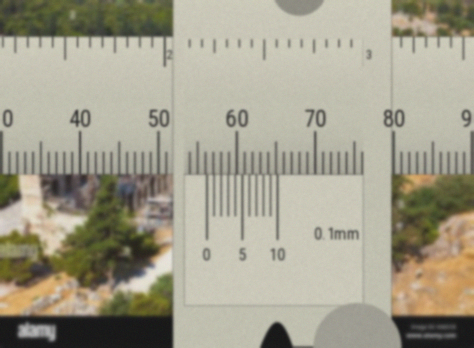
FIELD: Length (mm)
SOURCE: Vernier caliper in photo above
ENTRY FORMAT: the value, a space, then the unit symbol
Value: 56.2 mm
